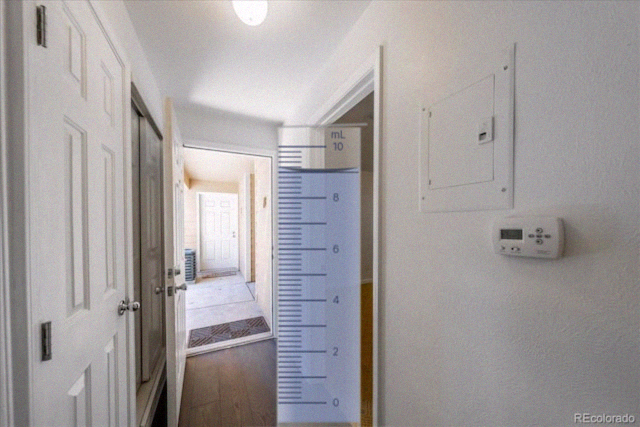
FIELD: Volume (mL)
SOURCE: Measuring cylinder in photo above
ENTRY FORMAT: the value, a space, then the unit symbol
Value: 9 mL
